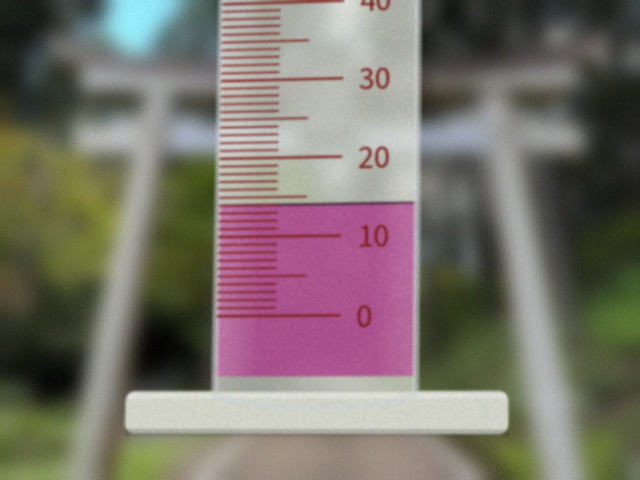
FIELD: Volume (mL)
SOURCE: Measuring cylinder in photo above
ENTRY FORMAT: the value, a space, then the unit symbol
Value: 14 mL
